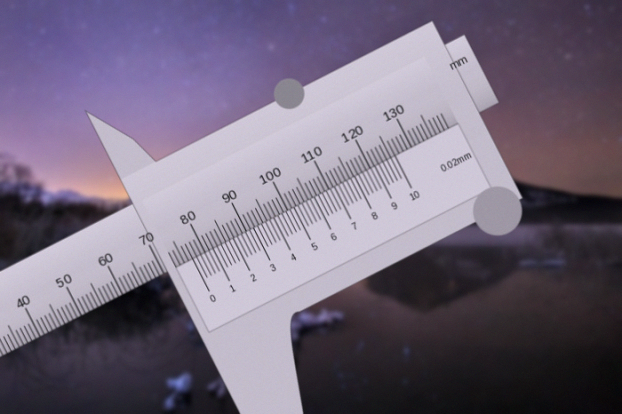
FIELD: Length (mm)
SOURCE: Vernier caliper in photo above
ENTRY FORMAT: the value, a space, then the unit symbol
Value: 77.0 mm
